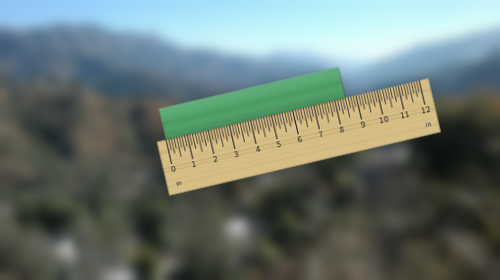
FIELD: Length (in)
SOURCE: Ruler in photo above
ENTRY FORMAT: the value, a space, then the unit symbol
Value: 8.5 in
